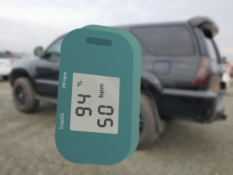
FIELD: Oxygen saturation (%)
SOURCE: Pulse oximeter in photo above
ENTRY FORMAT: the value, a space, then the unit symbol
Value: 94 %
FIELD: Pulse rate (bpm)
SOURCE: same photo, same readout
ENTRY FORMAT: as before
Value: 50 bpm
